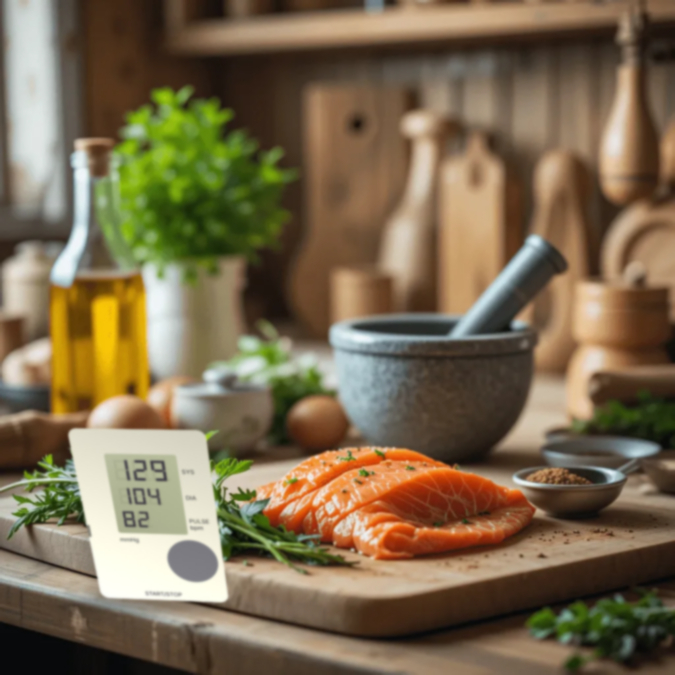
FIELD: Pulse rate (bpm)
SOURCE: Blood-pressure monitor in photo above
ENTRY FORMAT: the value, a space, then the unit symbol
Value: 82 bpm
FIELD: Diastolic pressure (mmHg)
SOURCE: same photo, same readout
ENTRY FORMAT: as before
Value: 104 mmHg
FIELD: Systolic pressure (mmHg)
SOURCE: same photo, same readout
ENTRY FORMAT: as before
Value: 129 mmHg
